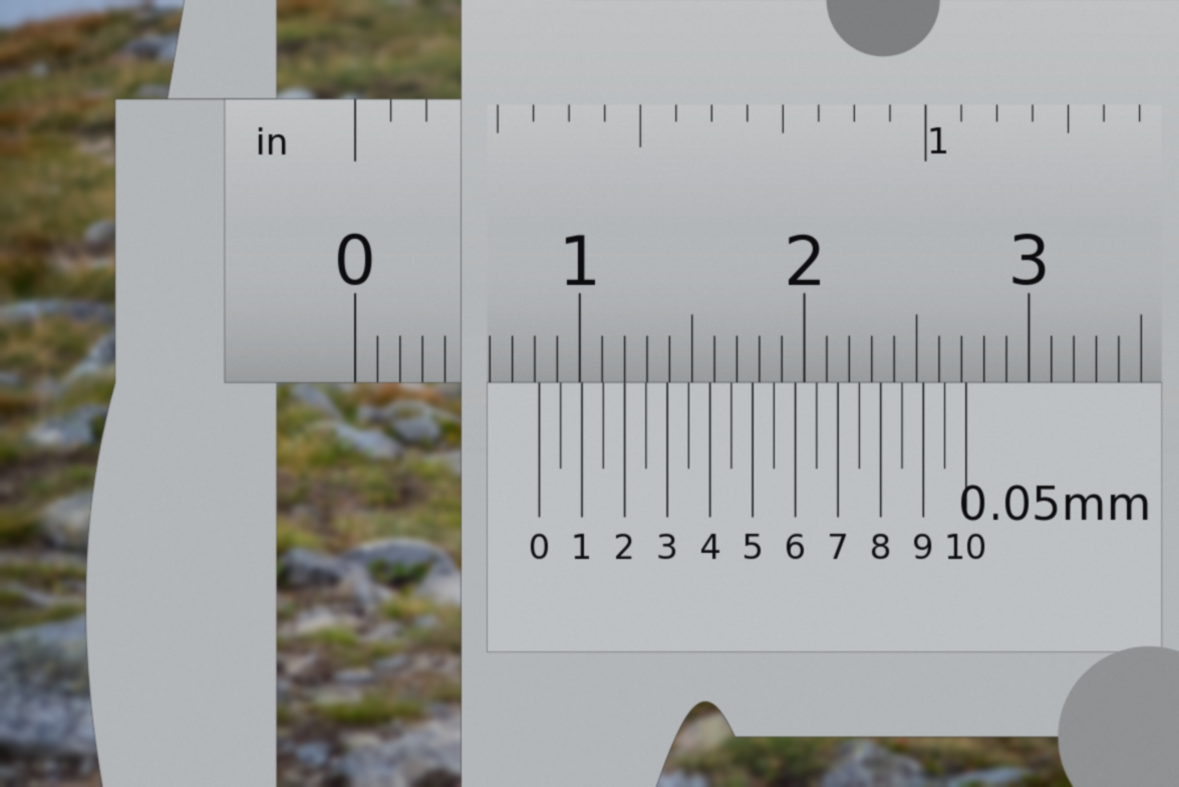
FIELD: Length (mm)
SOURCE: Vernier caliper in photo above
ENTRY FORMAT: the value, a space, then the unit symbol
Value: 8.2 mm
